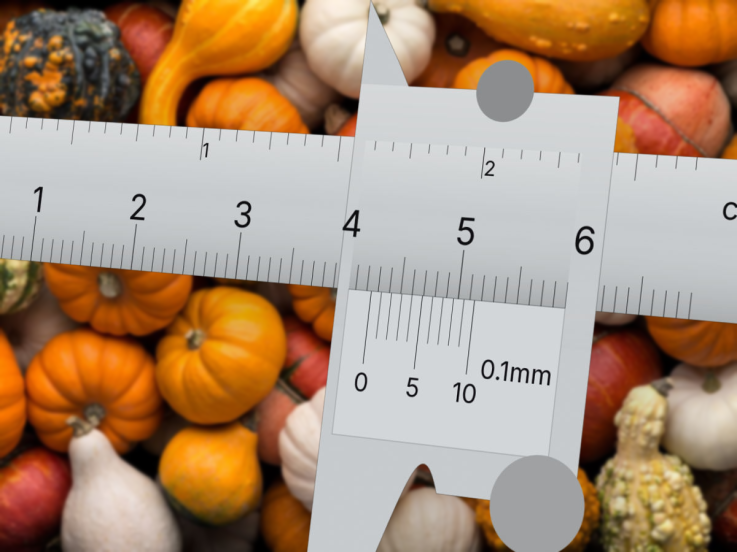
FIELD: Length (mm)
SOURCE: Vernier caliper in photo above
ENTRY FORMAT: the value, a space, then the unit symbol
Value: 42.4 mm
